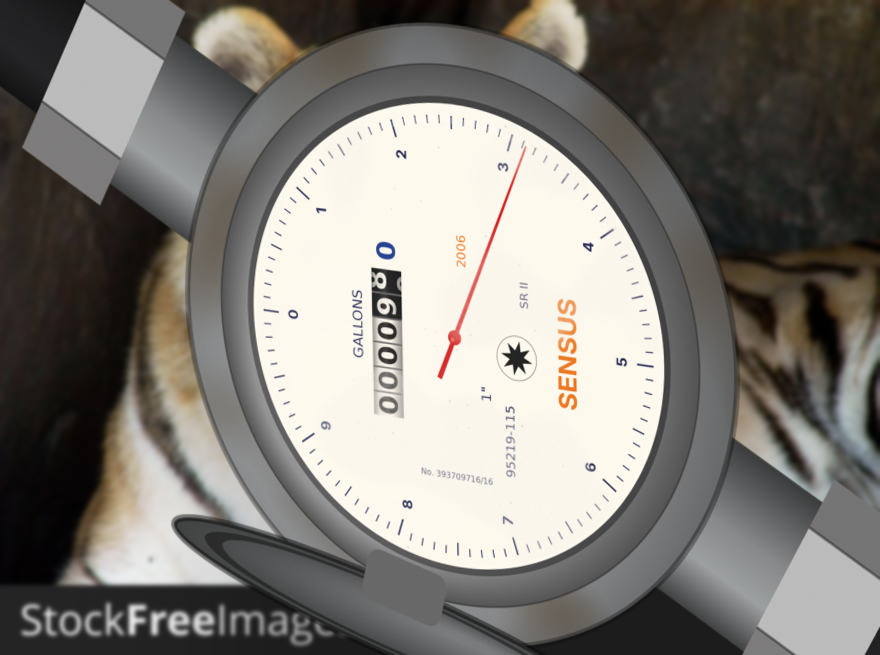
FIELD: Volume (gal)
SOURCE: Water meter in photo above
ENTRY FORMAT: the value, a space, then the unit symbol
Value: 983.1 gal
